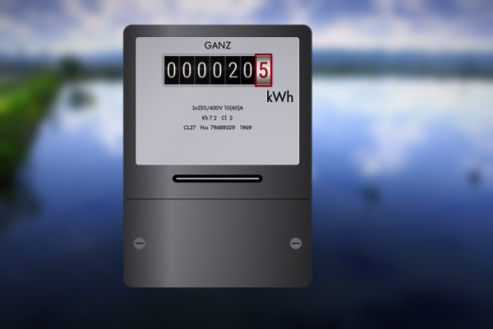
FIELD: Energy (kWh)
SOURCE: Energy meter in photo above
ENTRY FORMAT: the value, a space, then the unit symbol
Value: 20.5 kWh
